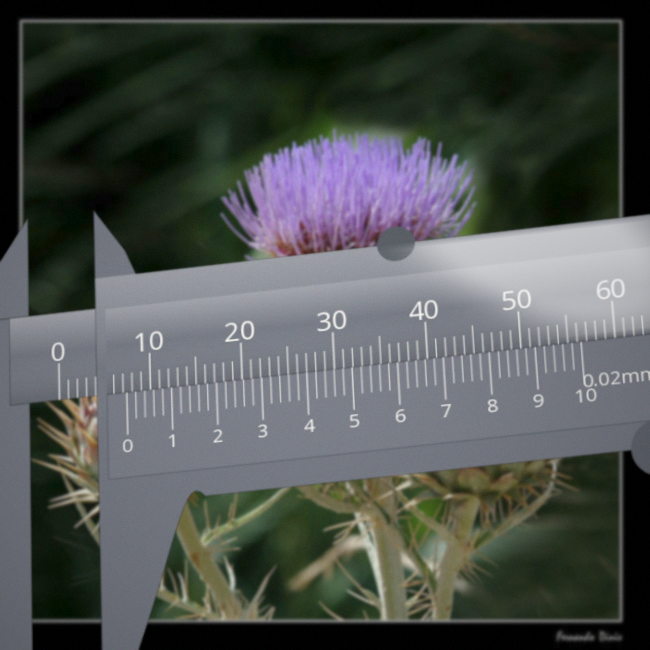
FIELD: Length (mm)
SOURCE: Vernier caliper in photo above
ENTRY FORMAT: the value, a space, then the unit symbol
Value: 7.4 mm
